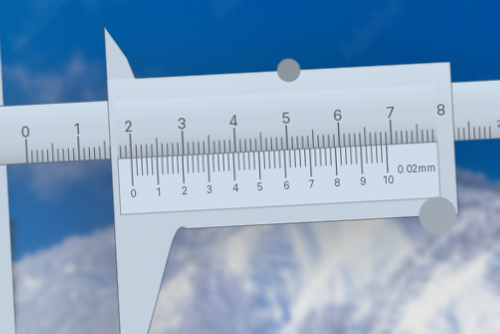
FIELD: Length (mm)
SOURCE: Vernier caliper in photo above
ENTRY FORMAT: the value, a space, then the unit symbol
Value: 20.0 mm
